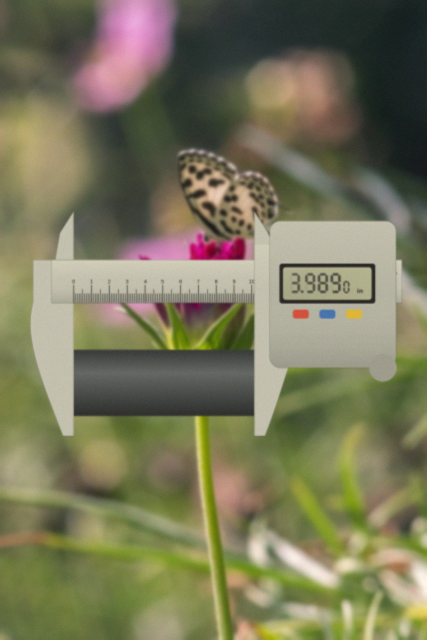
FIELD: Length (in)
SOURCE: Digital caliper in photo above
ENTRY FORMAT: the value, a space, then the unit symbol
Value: 3.9890 in
